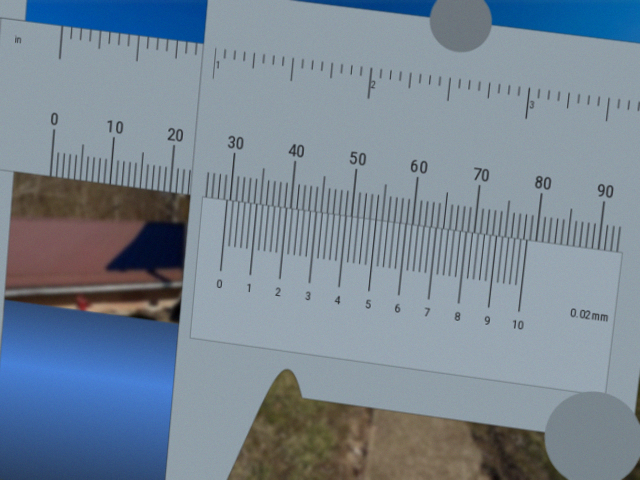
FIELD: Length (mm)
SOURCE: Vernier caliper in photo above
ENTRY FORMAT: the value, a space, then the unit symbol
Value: 29.5 mm
